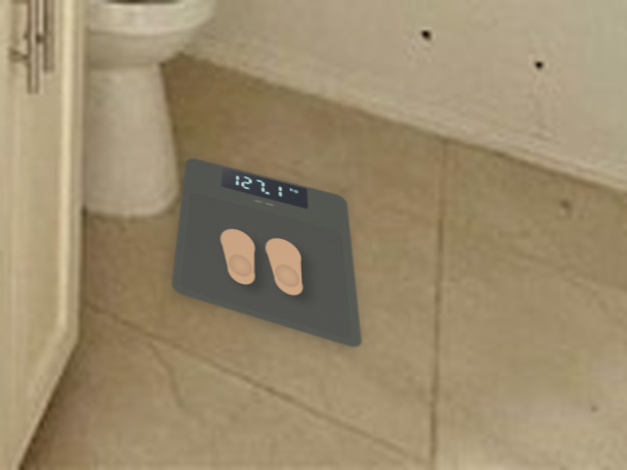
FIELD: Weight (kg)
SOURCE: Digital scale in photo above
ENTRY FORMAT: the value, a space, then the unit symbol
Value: 127.1 kg
